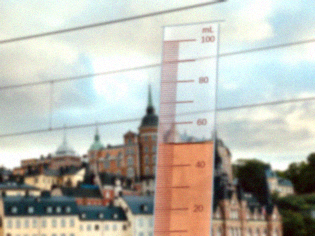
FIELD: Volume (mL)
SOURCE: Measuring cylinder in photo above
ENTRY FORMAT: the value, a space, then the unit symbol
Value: 50 mL
